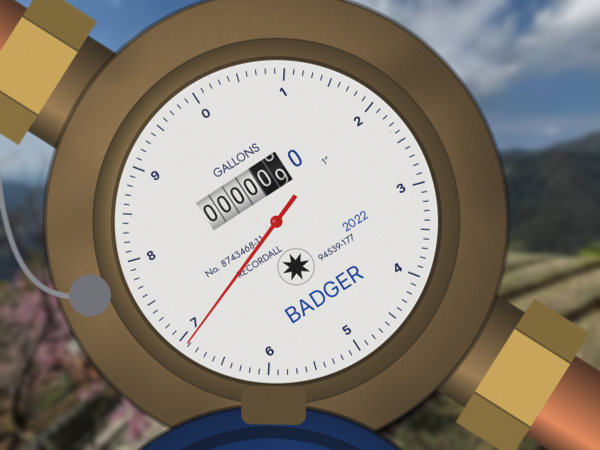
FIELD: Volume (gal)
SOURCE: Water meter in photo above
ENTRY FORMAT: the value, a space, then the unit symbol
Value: 86.9 gal
